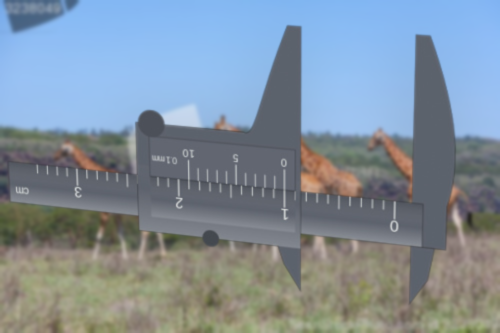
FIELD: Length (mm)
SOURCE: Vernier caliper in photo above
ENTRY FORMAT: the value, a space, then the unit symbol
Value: 10.0 mm
